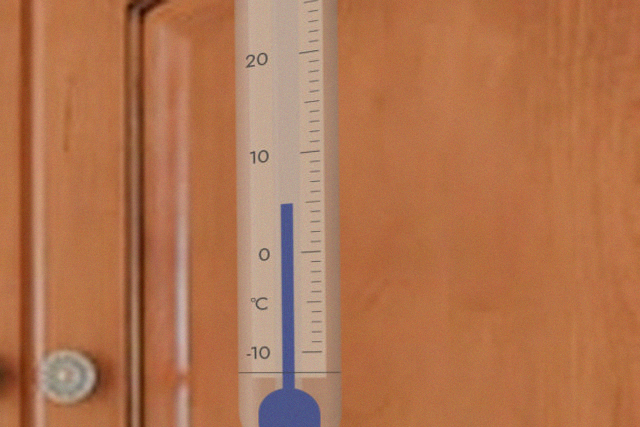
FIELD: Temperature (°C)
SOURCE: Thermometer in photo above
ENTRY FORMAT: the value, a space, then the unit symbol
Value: 5 °C
